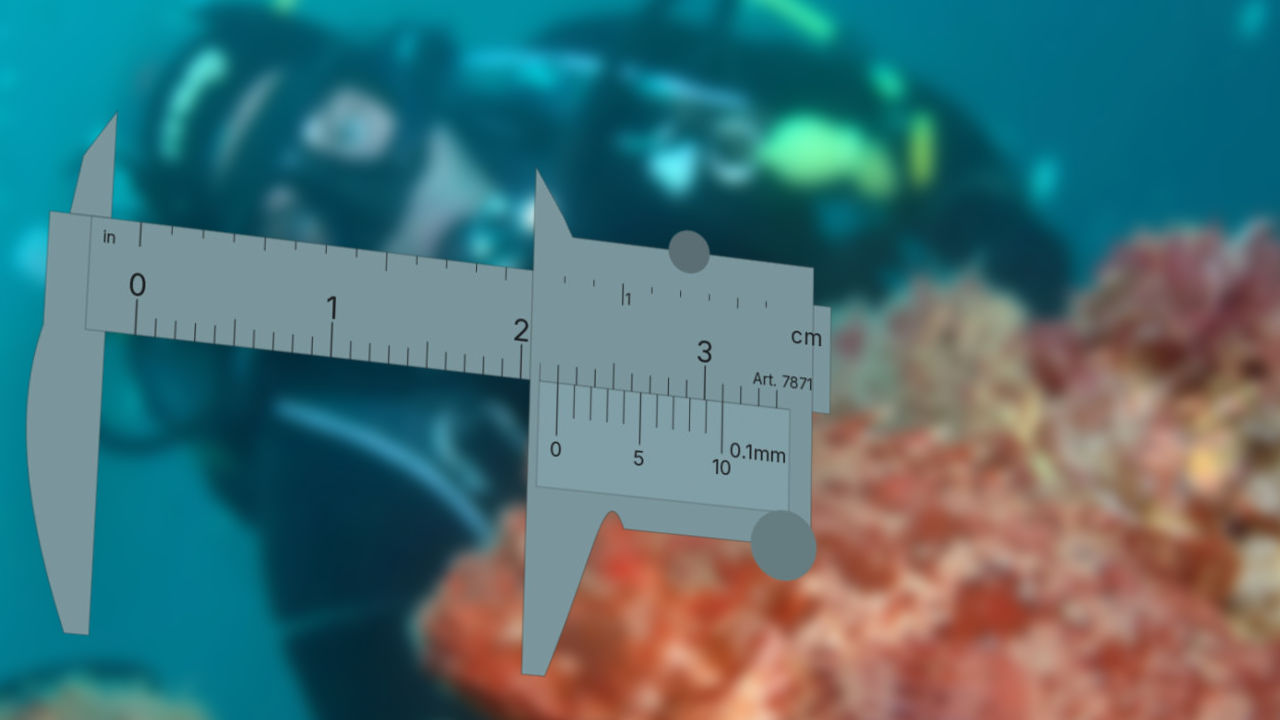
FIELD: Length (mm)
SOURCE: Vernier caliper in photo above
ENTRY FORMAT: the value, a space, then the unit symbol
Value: 22.0 mm
